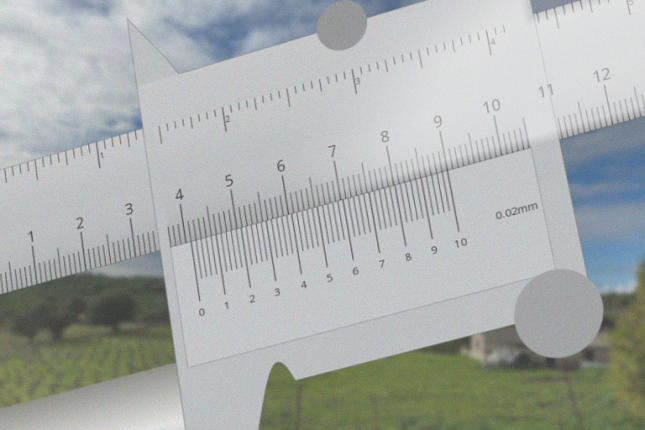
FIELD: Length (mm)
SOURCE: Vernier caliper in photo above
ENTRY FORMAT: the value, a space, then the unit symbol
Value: 41.0 mm
